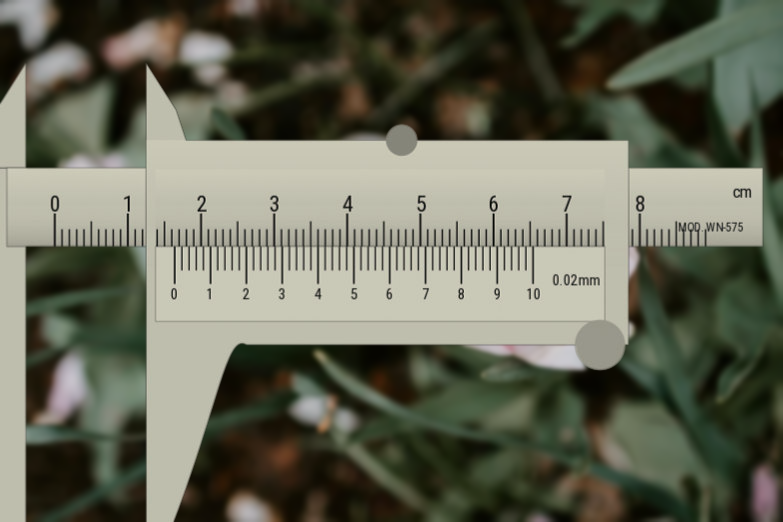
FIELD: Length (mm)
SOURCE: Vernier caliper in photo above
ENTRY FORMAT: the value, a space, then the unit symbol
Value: 16.4 mm
